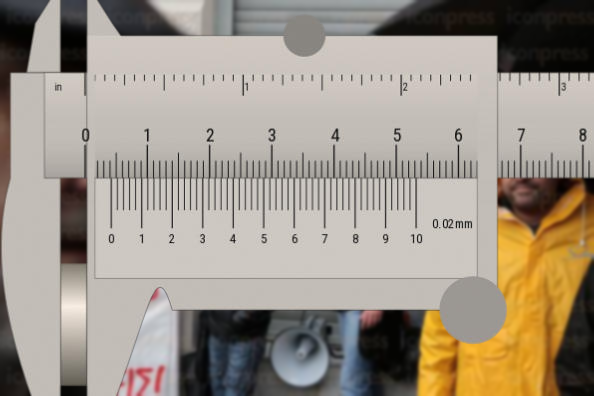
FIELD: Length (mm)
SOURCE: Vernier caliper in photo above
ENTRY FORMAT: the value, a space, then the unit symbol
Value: 4.2 mm
